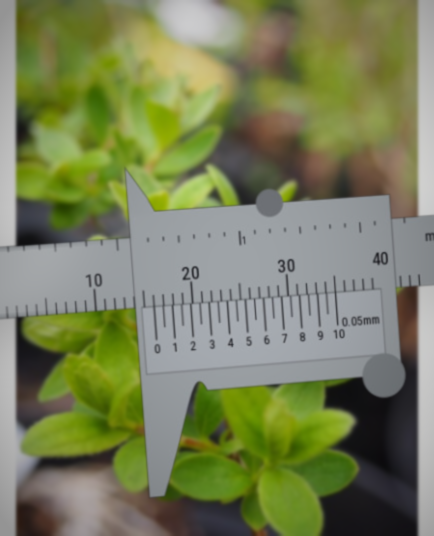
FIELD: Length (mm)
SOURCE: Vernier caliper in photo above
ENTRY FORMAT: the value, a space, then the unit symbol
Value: 16.0 mm
